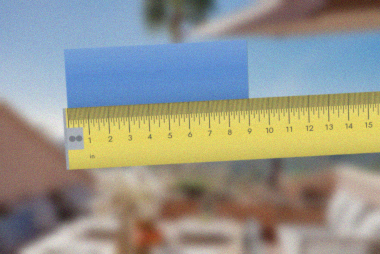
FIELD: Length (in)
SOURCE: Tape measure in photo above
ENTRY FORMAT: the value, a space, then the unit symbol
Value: 9 in
